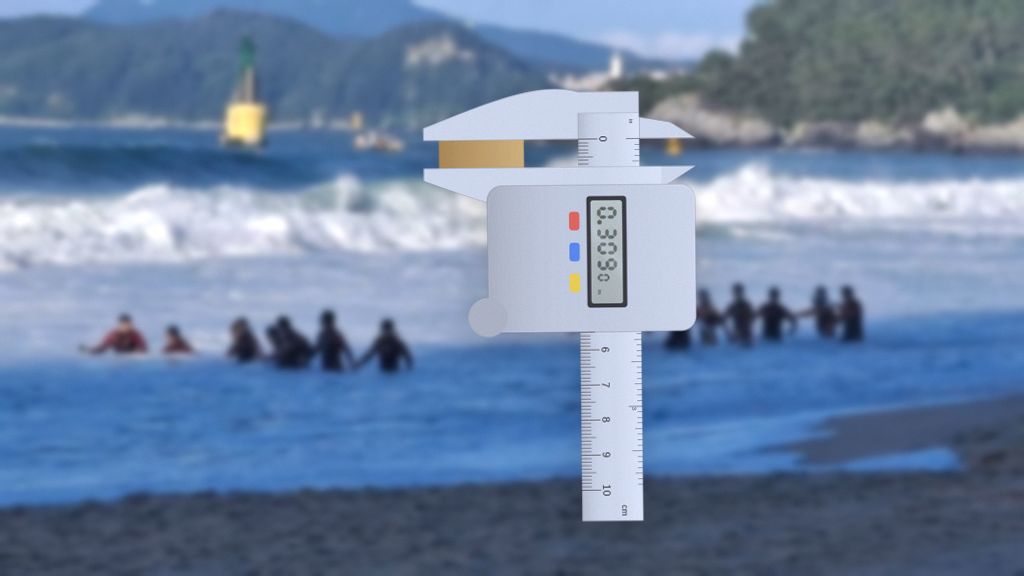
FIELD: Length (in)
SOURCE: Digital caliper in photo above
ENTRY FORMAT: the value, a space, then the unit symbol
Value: 0.3090 in
